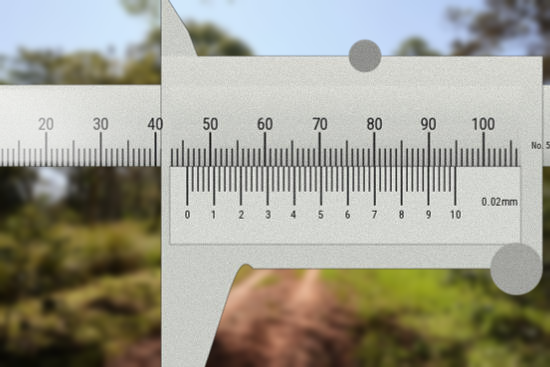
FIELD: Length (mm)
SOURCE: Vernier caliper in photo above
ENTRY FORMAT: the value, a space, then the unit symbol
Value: 45.8 mm
